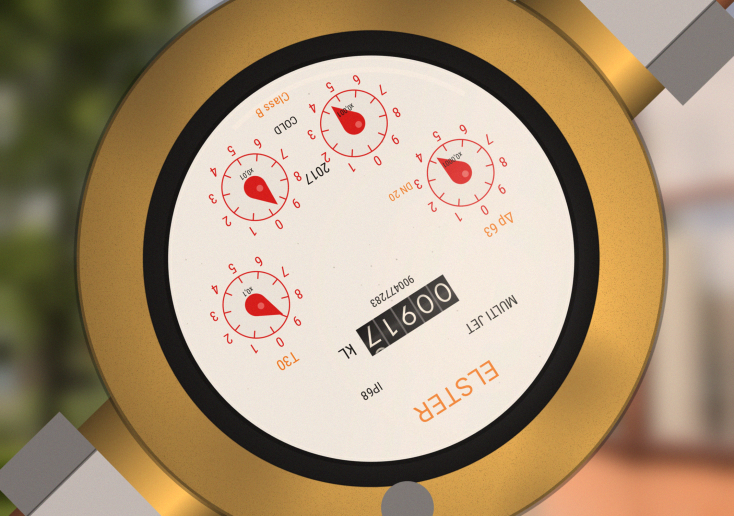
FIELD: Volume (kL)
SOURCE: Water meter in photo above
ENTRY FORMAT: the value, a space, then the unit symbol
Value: 916.8944 kL
